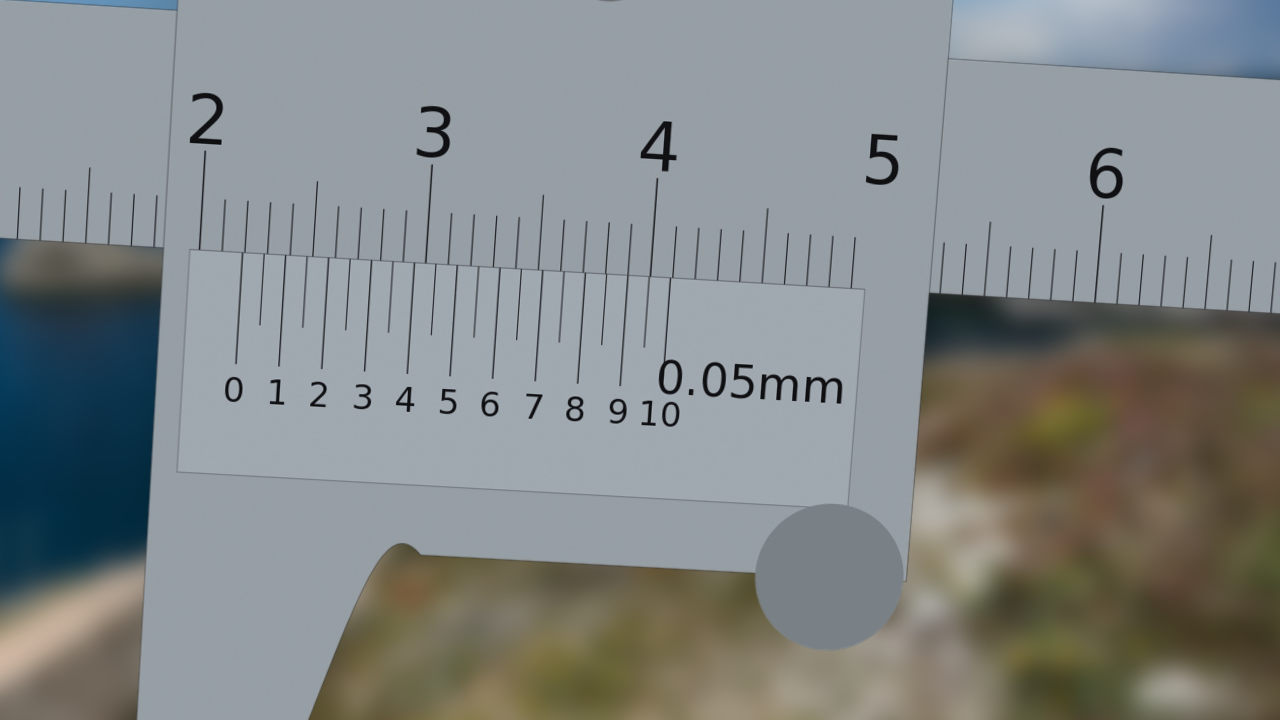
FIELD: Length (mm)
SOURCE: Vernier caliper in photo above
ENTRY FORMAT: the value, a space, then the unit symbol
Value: 21.9 mm
